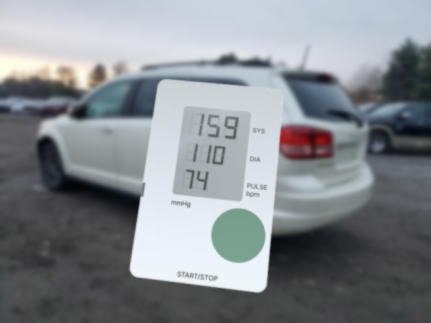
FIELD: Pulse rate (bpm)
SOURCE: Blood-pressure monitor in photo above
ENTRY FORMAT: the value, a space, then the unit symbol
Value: 74 bpm
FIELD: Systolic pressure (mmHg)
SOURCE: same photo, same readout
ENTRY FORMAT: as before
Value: 159 mmHg
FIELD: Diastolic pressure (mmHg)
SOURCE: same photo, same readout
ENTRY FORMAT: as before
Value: 110 mmHg
